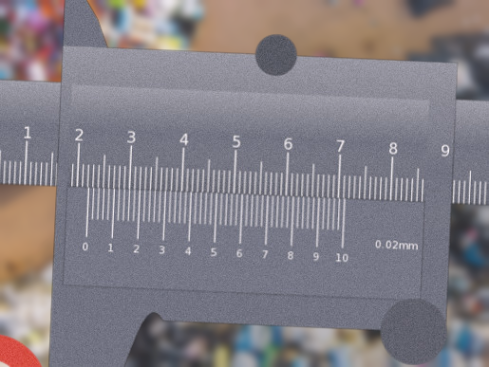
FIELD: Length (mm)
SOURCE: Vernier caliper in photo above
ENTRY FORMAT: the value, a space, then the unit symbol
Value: 22.2 mm
